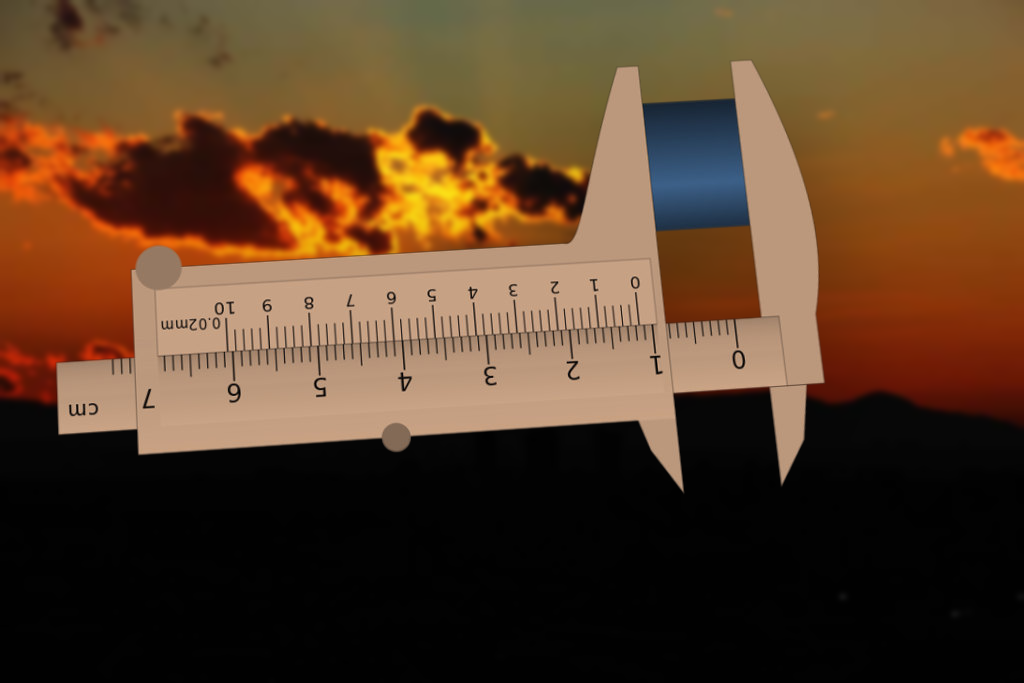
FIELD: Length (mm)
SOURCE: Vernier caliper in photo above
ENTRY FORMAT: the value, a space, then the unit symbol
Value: 11.6 mm
